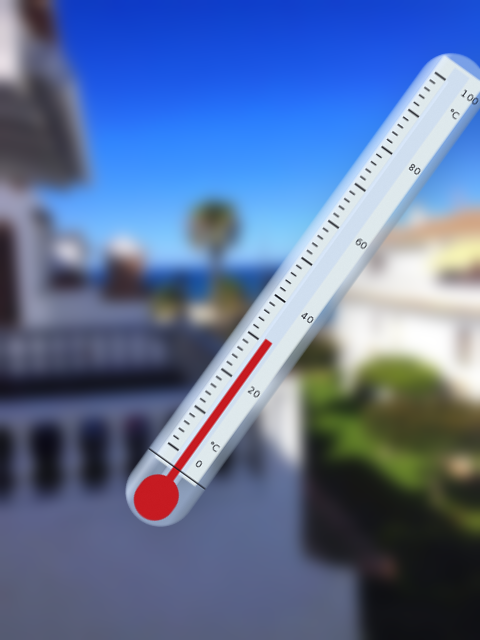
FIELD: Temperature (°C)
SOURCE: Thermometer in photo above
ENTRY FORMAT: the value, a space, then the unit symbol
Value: 31 °C
